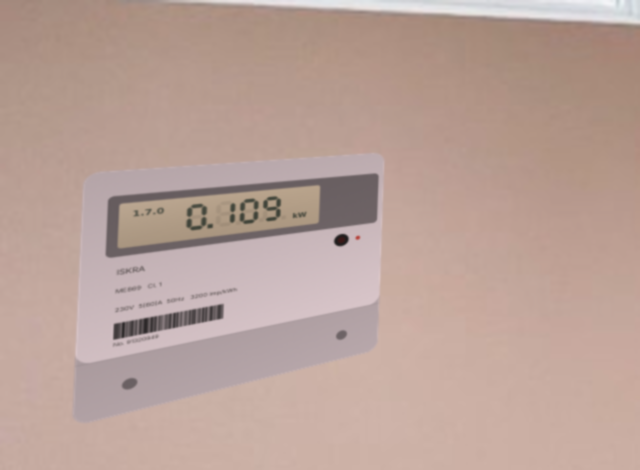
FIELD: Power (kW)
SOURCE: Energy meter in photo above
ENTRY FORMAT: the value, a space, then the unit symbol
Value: 0.109 kW
